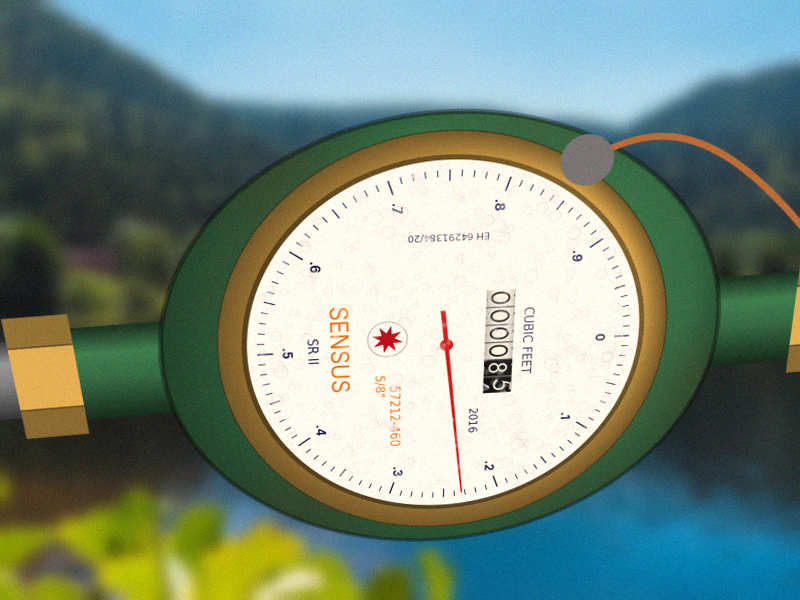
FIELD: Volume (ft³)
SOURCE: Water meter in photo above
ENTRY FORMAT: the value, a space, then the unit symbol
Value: 85.23 ft³
